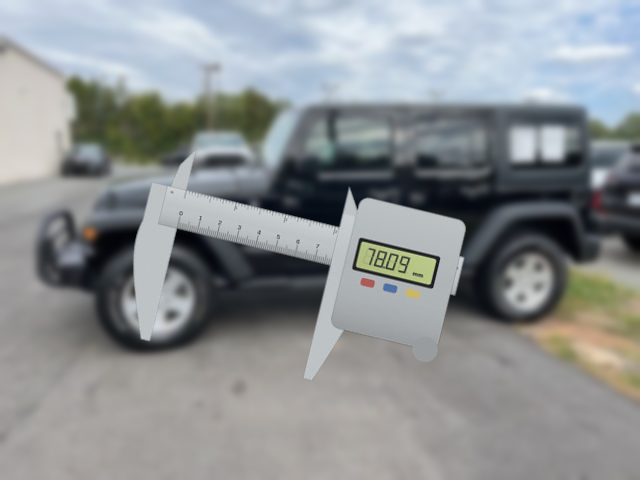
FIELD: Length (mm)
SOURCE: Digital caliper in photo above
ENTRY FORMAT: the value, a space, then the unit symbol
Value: 78.09 mm
